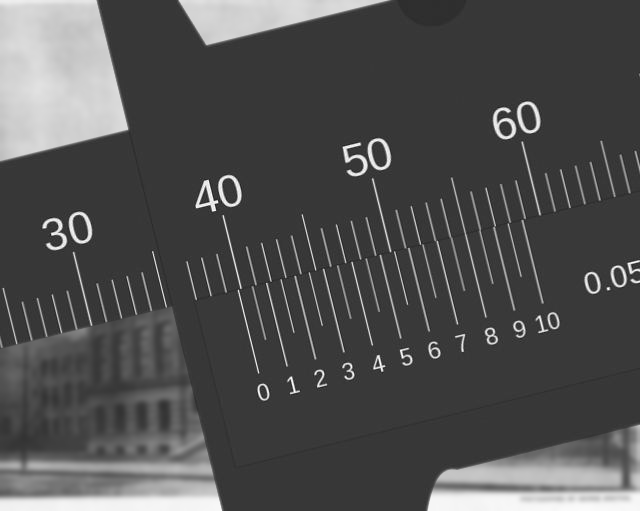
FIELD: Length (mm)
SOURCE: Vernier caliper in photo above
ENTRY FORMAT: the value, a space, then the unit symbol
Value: 39.8 mm
